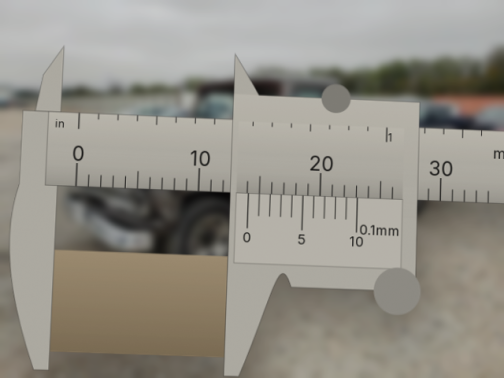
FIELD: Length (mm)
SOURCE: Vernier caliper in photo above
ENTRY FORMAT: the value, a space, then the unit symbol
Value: 14.1 mm
